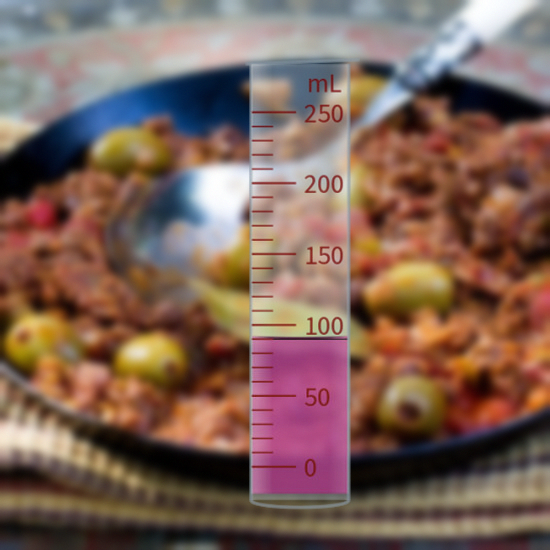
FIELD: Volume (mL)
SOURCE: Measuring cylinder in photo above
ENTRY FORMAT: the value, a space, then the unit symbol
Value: 90 mL
